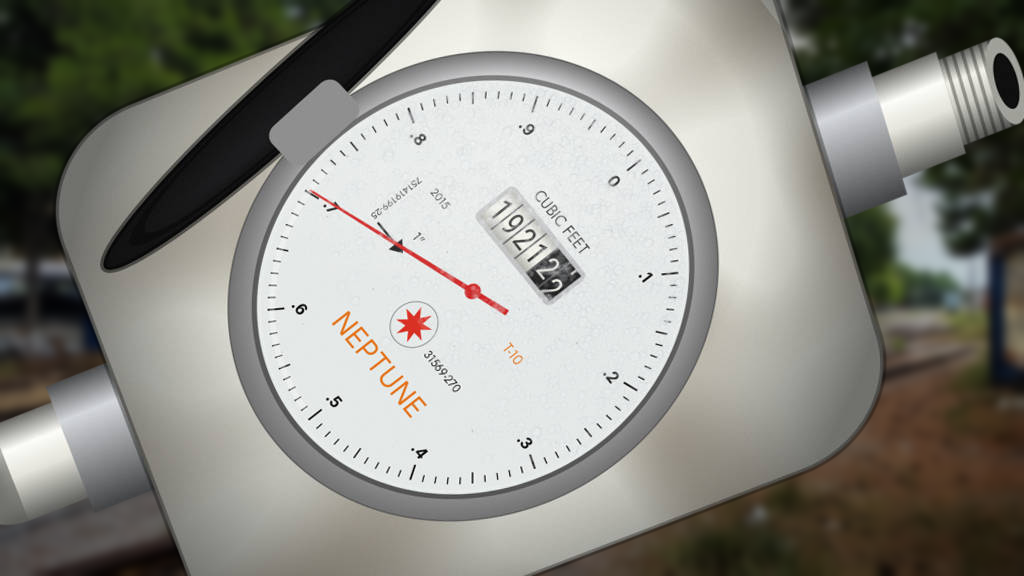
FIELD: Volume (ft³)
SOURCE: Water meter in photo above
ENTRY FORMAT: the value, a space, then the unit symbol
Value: 192121.70 ft³
